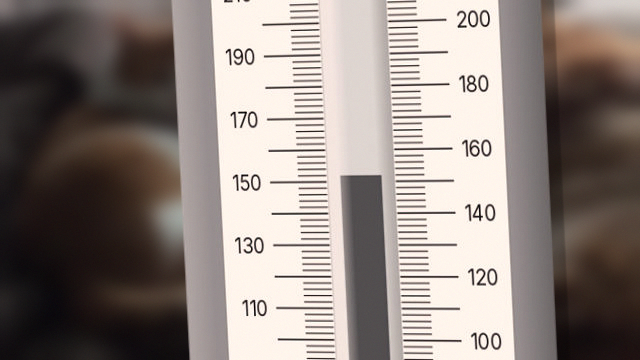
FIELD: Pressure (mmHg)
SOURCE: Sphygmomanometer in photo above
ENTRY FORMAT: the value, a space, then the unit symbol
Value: 152 mmHg
